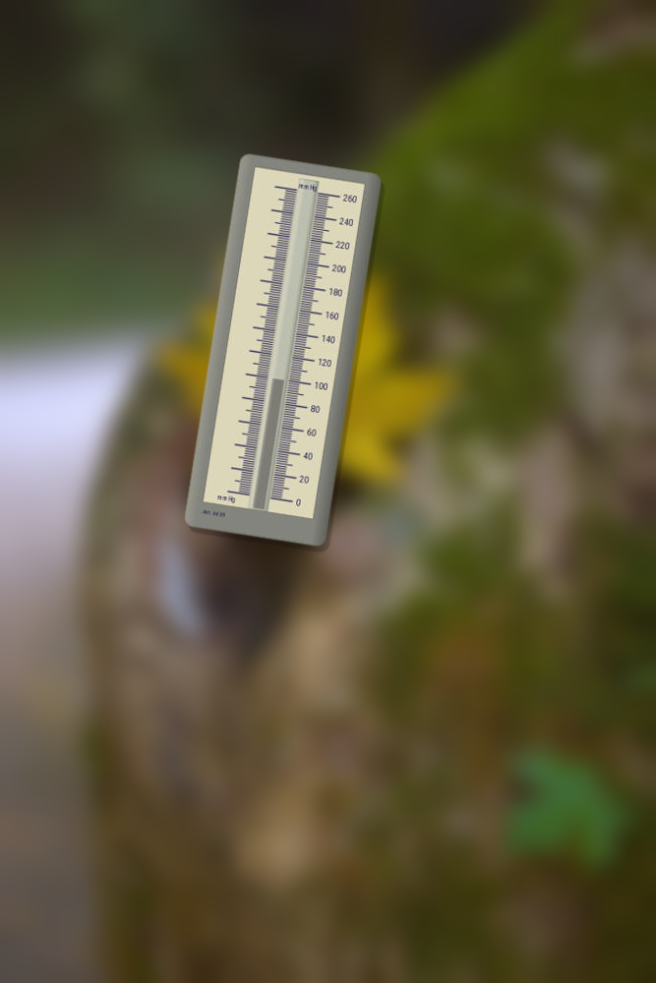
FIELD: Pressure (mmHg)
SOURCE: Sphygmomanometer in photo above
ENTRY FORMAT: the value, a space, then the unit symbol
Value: 100 mmHg
